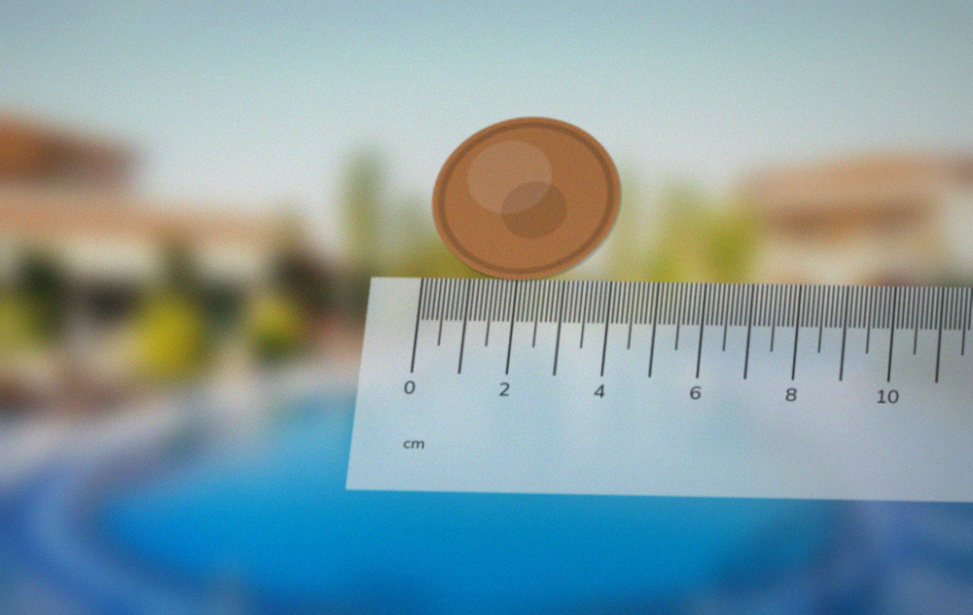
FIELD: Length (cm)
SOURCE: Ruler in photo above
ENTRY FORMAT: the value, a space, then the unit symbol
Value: 4 cm
